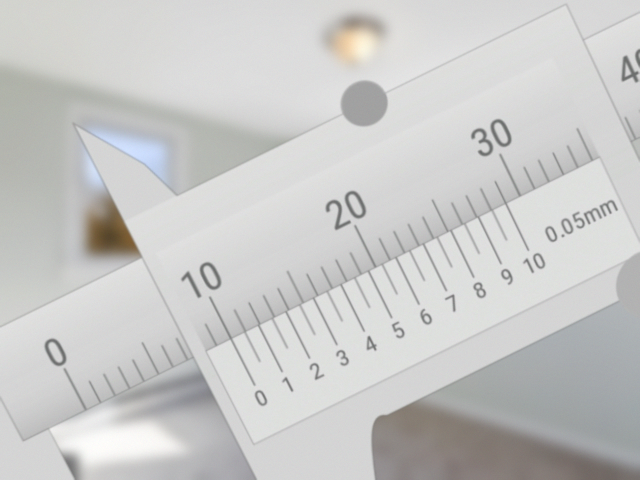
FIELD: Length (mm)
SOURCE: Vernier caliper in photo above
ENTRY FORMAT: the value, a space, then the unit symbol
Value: 10.0 mm
